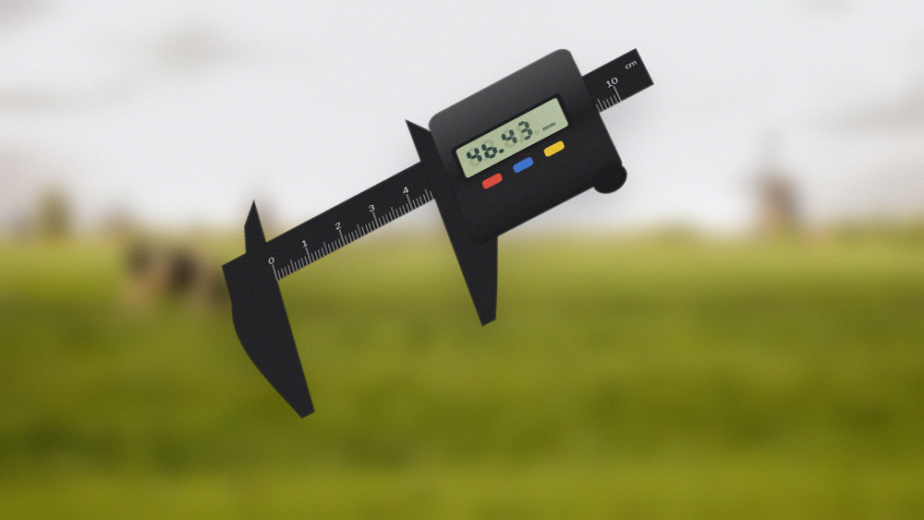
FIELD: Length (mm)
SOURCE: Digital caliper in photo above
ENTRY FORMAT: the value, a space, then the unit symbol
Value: 46.43 mm
